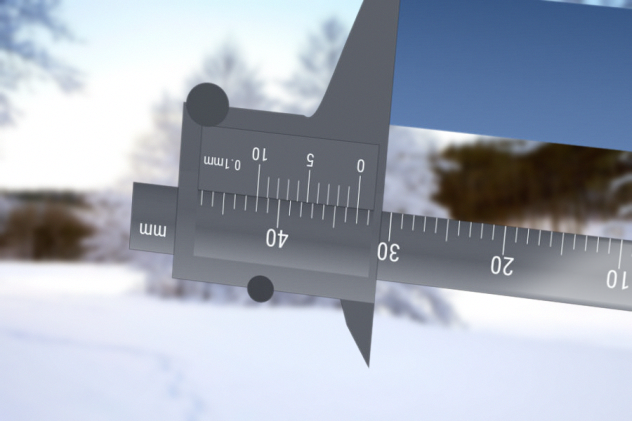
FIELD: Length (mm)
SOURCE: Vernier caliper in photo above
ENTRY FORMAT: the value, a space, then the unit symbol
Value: 33.0 mm
